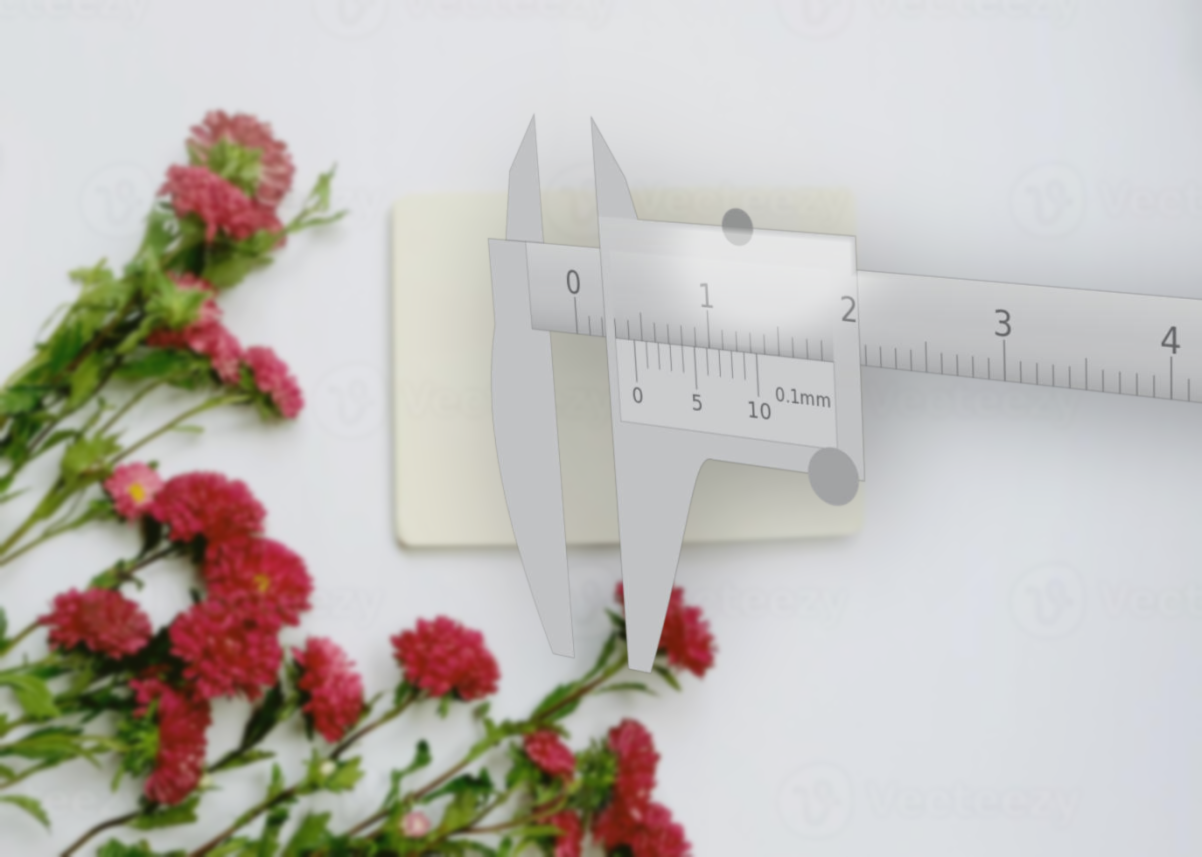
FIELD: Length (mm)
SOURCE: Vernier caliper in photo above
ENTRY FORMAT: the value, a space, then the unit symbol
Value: 4.4 mm
